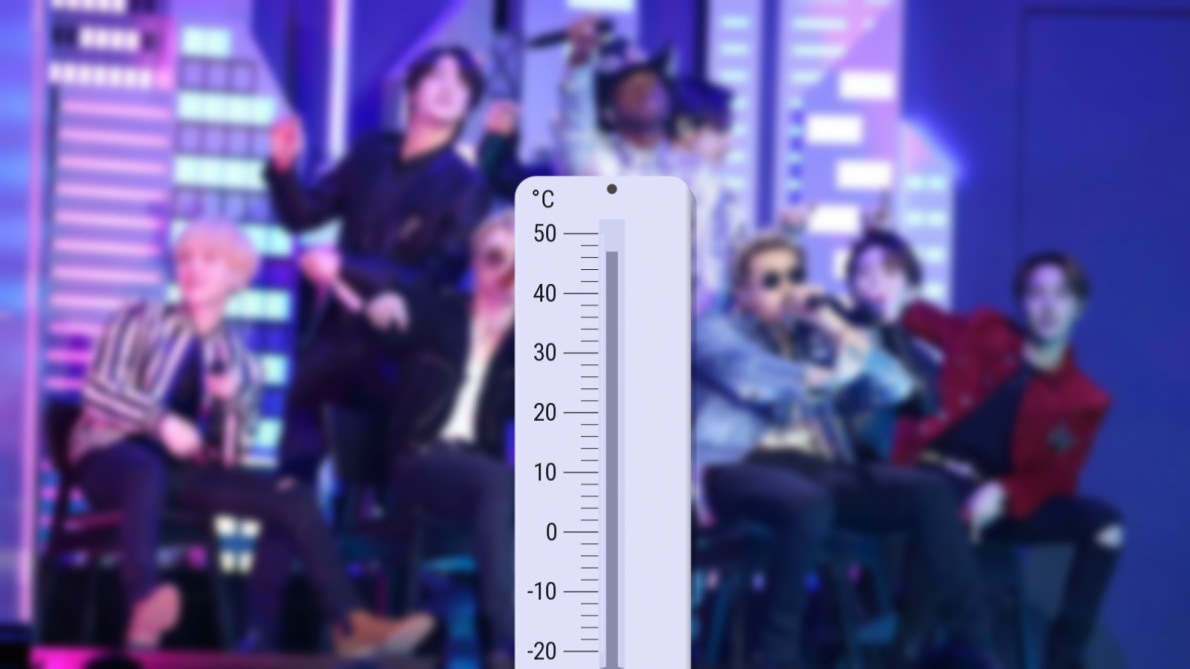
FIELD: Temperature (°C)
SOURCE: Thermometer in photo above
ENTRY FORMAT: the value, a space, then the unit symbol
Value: 47 °C
